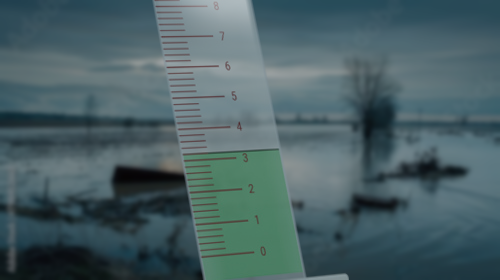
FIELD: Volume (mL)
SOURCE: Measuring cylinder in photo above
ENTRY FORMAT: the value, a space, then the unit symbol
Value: 3.2 mL
